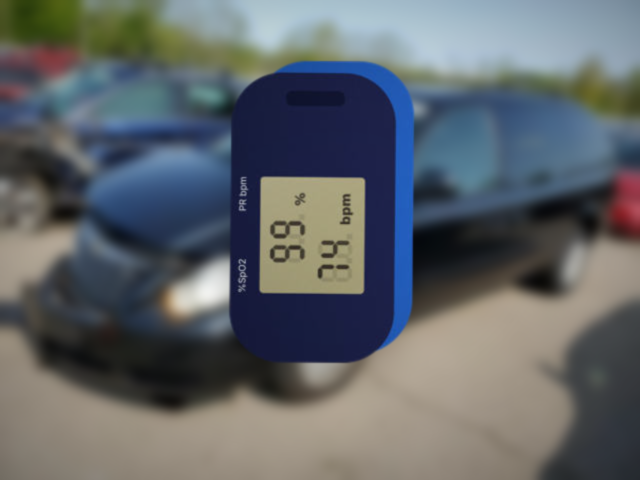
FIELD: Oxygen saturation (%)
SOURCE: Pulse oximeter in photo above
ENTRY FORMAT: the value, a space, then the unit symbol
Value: 99 %
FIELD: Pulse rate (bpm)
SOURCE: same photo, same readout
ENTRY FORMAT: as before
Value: 74 bpm
